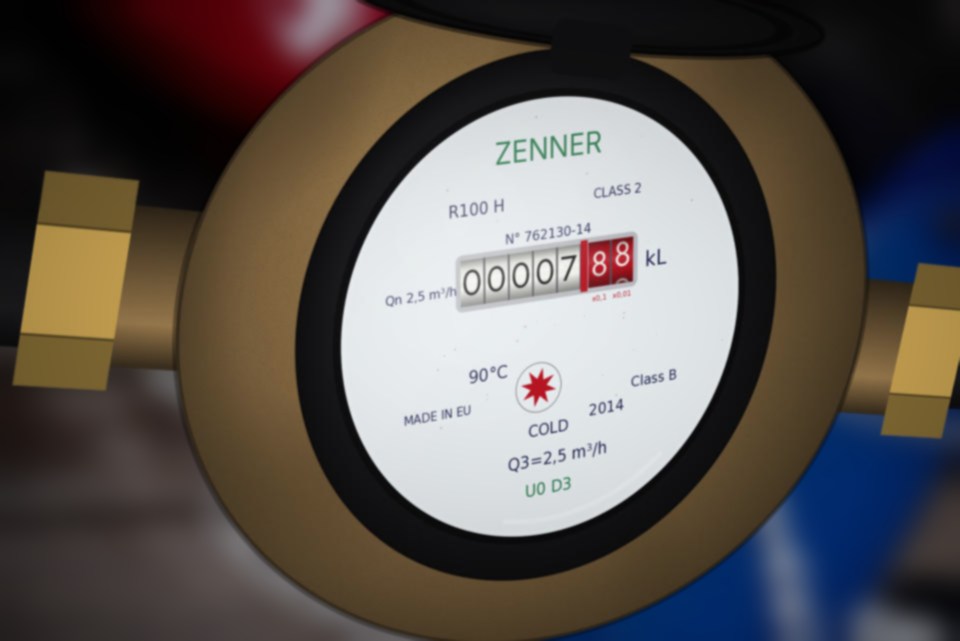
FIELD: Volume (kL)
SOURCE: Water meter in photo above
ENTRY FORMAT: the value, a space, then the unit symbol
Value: 7.88 kL
